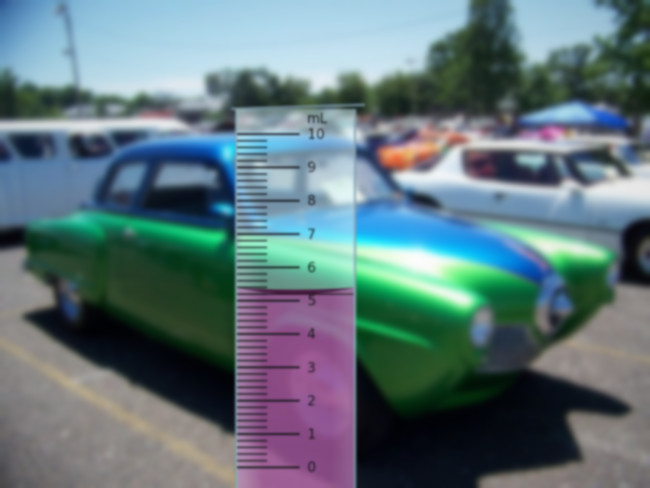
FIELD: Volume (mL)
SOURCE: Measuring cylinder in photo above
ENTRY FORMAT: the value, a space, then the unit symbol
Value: 5.2 mL
